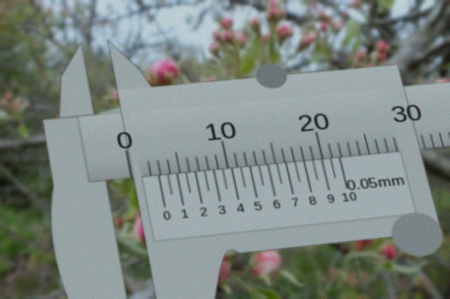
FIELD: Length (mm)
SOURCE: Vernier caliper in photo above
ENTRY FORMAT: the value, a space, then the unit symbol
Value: 2.8 mm
